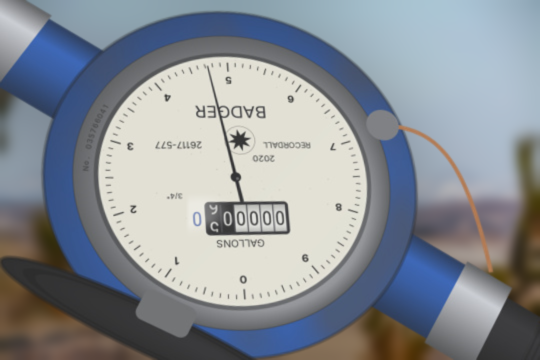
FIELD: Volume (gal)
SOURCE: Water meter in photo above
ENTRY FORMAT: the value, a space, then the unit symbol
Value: 54.7 gal
